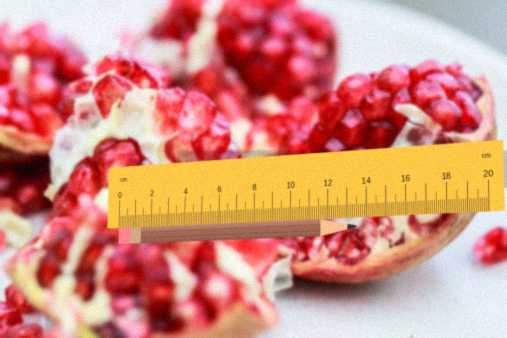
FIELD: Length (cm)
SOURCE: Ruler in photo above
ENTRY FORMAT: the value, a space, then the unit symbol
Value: 13.5 cm
